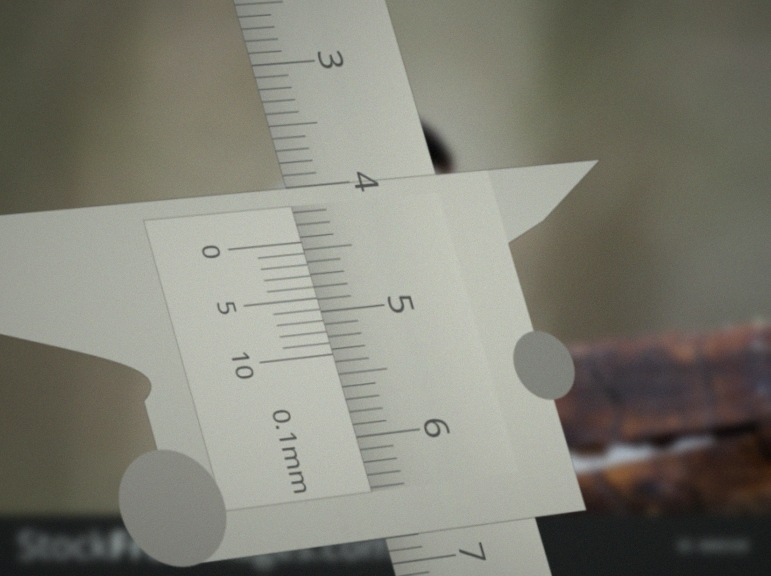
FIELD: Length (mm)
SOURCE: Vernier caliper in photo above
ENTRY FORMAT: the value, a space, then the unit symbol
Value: 44.4 mm
